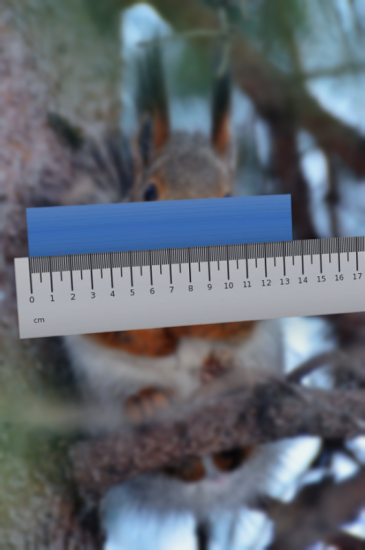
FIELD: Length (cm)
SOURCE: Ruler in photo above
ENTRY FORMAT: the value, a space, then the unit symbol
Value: 13.5 cm
